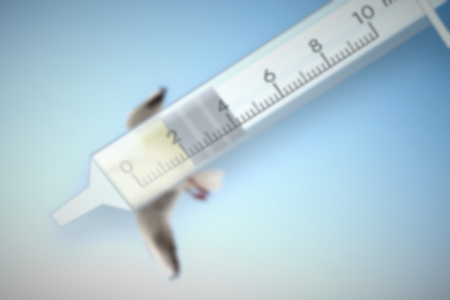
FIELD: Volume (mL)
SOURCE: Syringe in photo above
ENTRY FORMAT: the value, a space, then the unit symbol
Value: 2 mL
